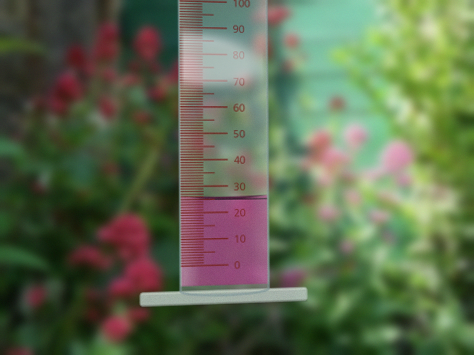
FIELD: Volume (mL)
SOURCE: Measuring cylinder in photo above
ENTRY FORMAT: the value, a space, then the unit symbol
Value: 25 mL
